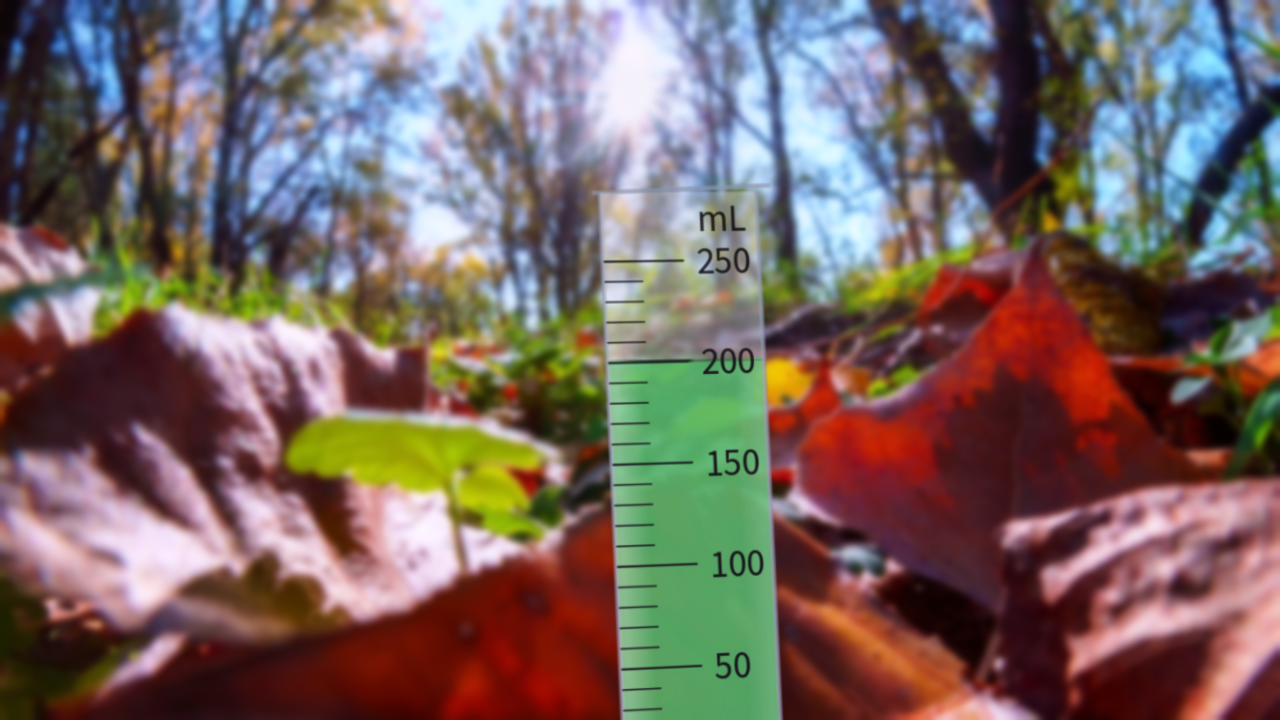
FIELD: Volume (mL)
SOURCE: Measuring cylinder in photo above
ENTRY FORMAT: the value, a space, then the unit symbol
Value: 200 mL
